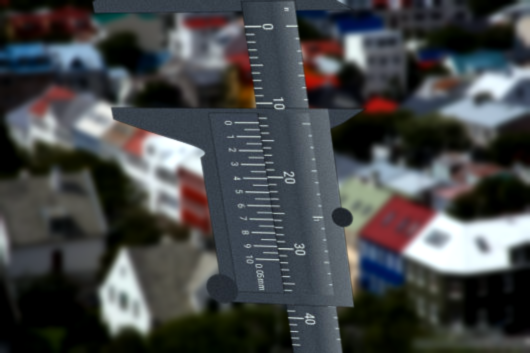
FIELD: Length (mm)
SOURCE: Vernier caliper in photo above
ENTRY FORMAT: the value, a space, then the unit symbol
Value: 12.6 mm
